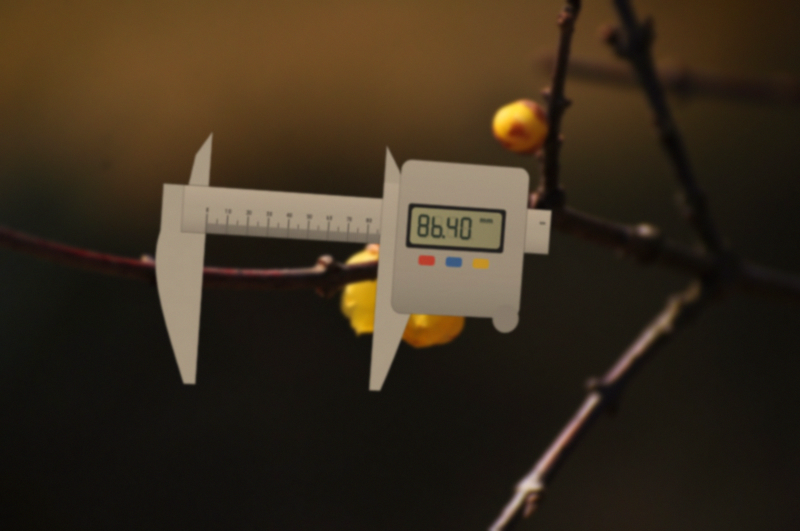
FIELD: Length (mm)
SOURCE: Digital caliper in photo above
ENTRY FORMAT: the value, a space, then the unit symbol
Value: 86.40 mm
